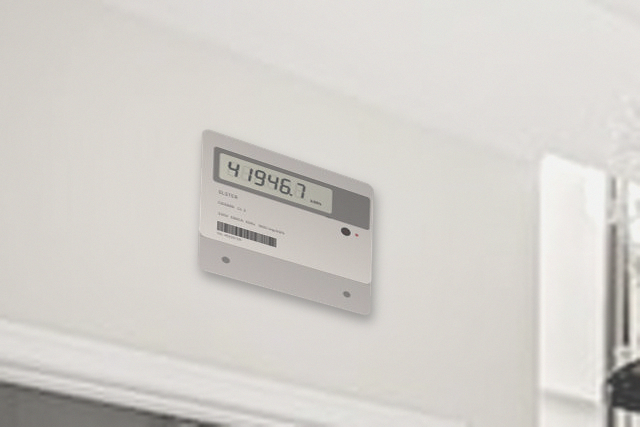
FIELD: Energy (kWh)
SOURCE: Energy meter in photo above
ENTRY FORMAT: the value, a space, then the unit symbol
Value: 41946.7 kWh
